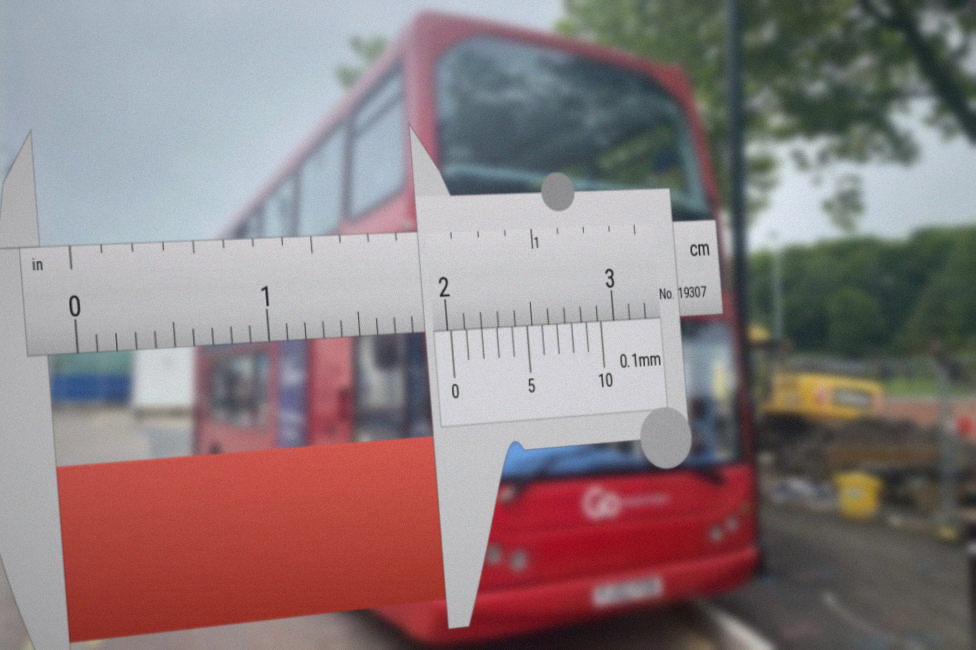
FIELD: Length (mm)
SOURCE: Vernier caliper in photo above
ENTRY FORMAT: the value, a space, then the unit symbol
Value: 20.2 mm
